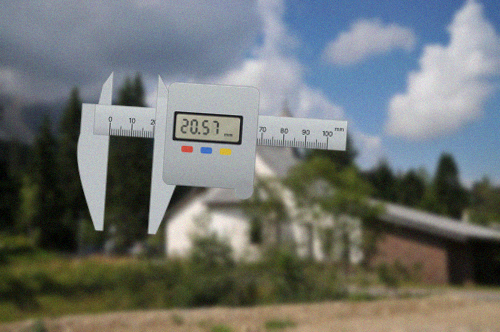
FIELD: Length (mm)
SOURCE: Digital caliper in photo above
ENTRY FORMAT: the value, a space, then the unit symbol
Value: 20.57 mm
